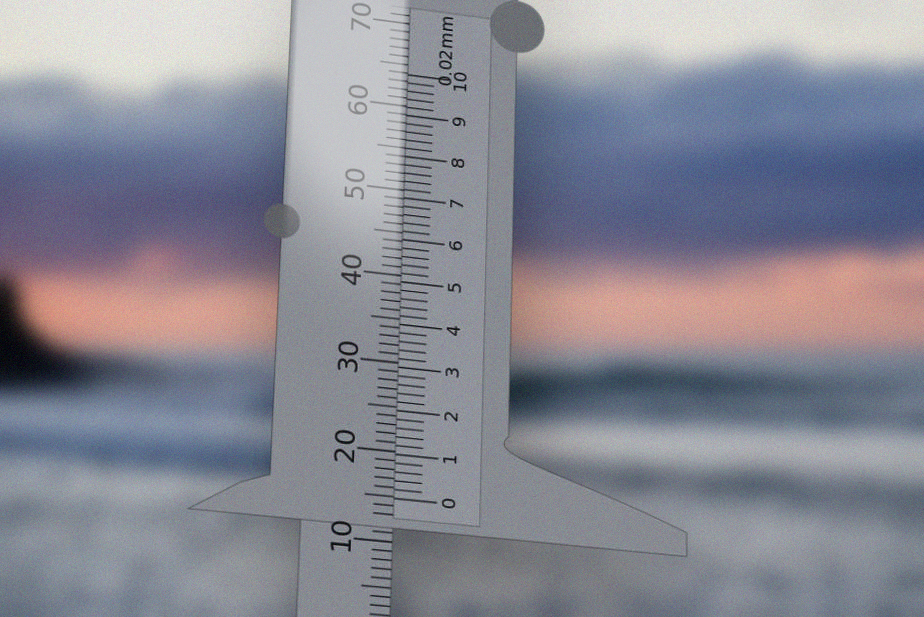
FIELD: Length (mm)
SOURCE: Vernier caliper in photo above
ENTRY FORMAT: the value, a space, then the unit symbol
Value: 14.8 mm
